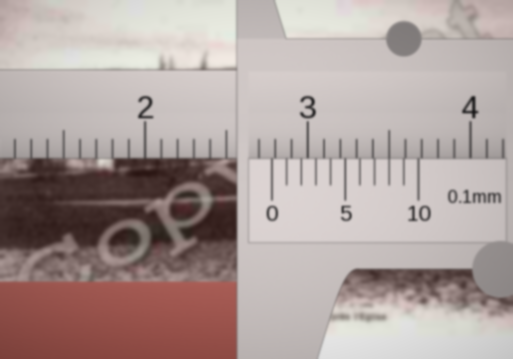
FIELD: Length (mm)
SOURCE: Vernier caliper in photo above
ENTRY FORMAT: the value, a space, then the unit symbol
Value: 27.8 mm
